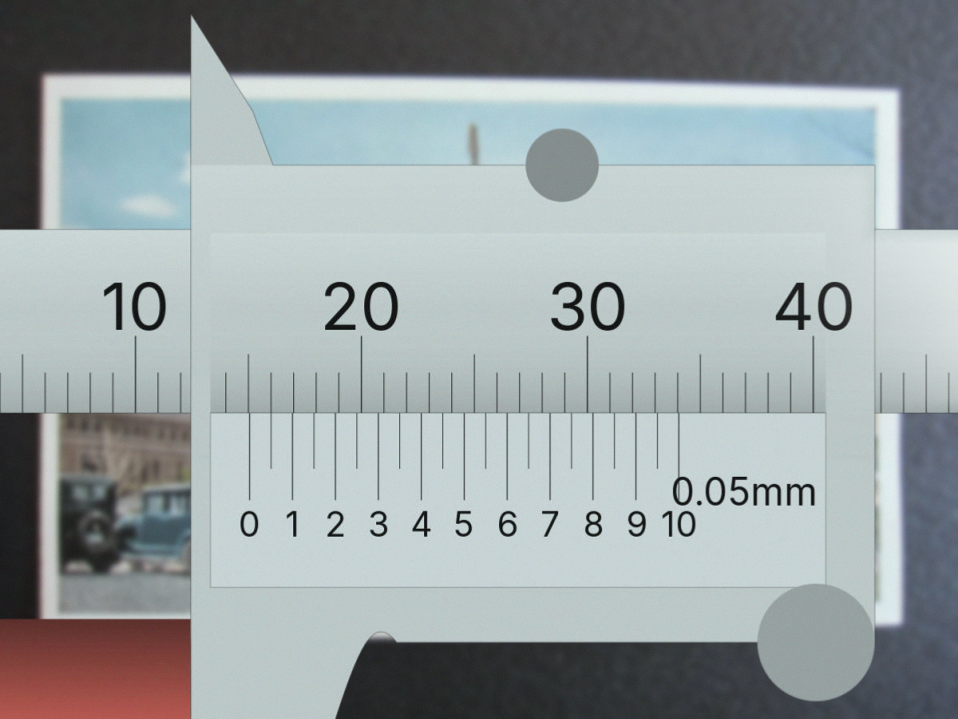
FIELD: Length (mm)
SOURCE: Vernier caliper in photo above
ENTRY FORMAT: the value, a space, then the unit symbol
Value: 15.05 mm
